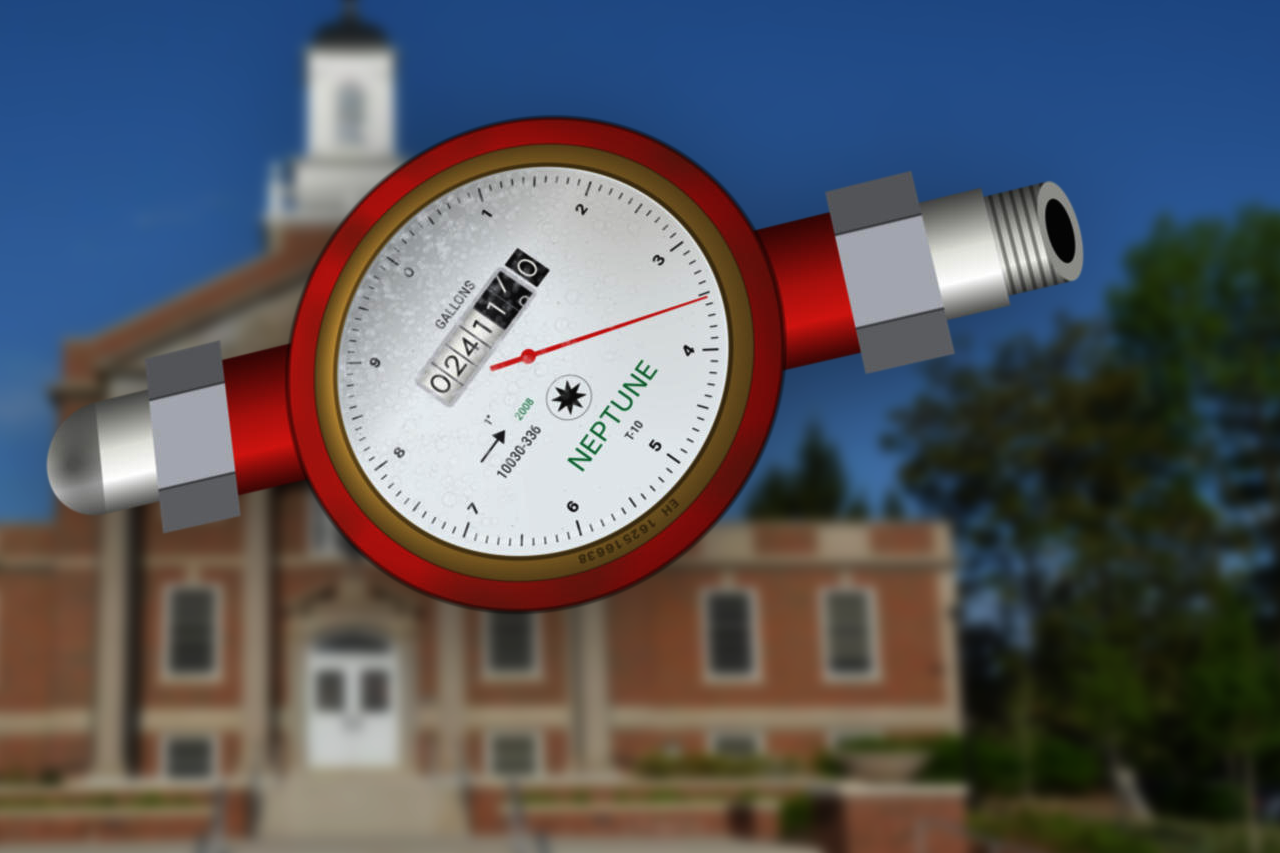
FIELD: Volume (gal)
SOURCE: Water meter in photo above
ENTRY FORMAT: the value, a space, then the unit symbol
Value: 241173.5 gal
